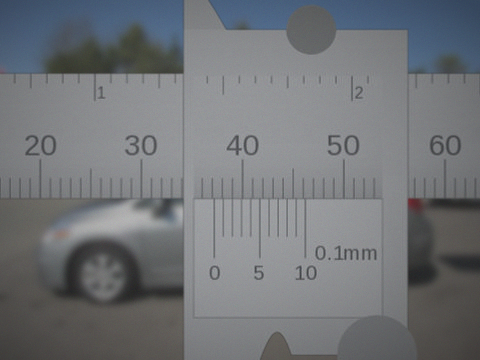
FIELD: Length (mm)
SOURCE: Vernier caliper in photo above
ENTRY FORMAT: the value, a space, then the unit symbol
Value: 37.2 mm
